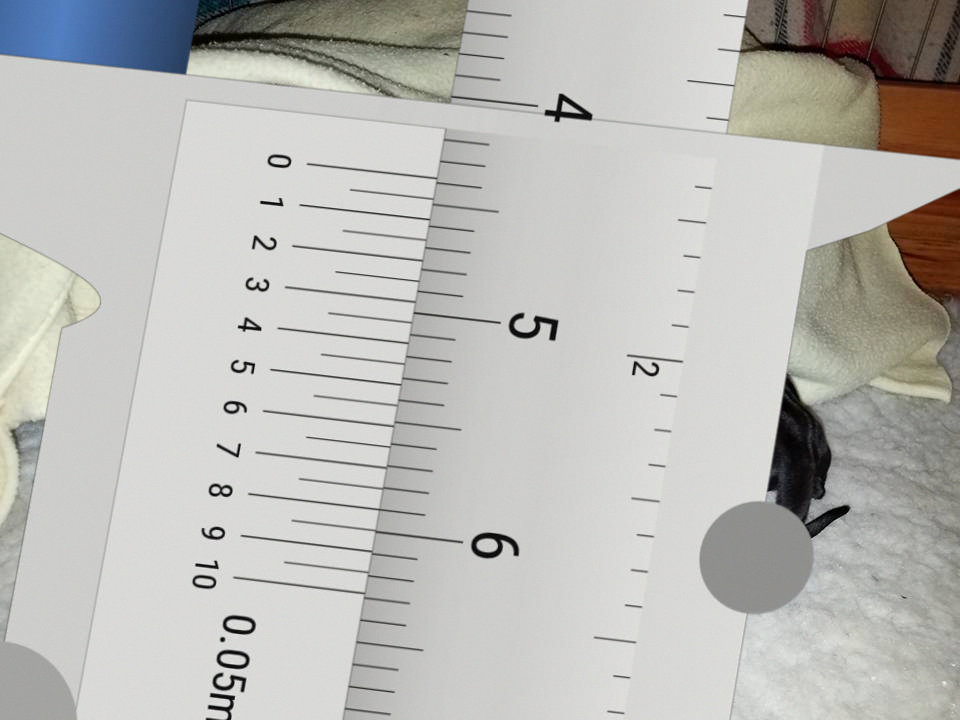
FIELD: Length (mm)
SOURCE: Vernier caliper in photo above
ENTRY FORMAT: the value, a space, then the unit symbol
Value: 43.8 mm
